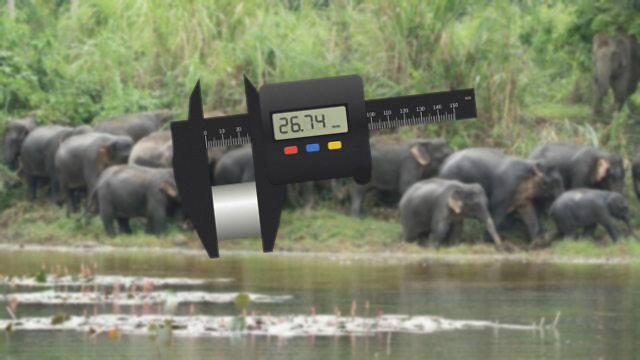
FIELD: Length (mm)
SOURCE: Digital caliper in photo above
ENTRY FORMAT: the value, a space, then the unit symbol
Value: 26.74 mm
